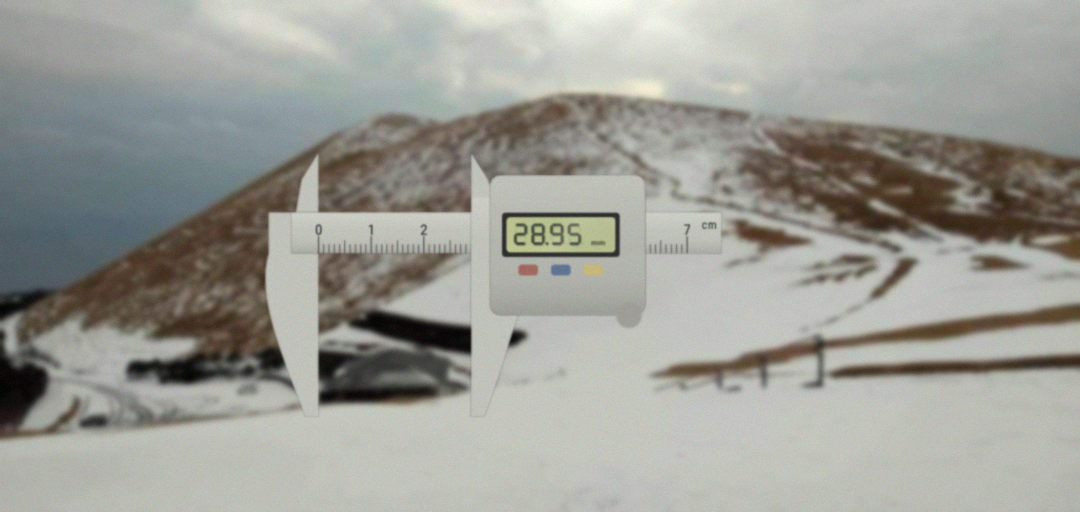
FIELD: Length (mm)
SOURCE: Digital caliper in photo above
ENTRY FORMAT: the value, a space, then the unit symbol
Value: 28.95 mm
